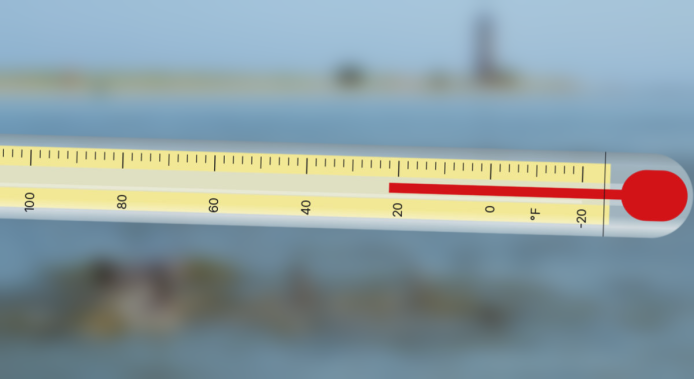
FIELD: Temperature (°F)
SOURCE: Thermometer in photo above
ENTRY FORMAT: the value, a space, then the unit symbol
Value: 22 °F
